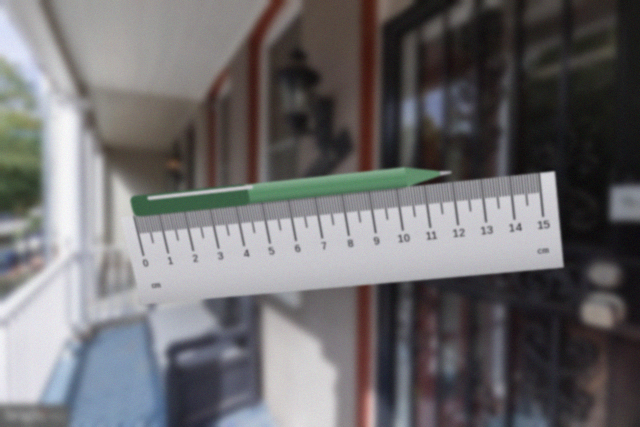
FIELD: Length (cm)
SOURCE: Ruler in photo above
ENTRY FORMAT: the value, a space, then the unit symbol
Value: 12 cm
